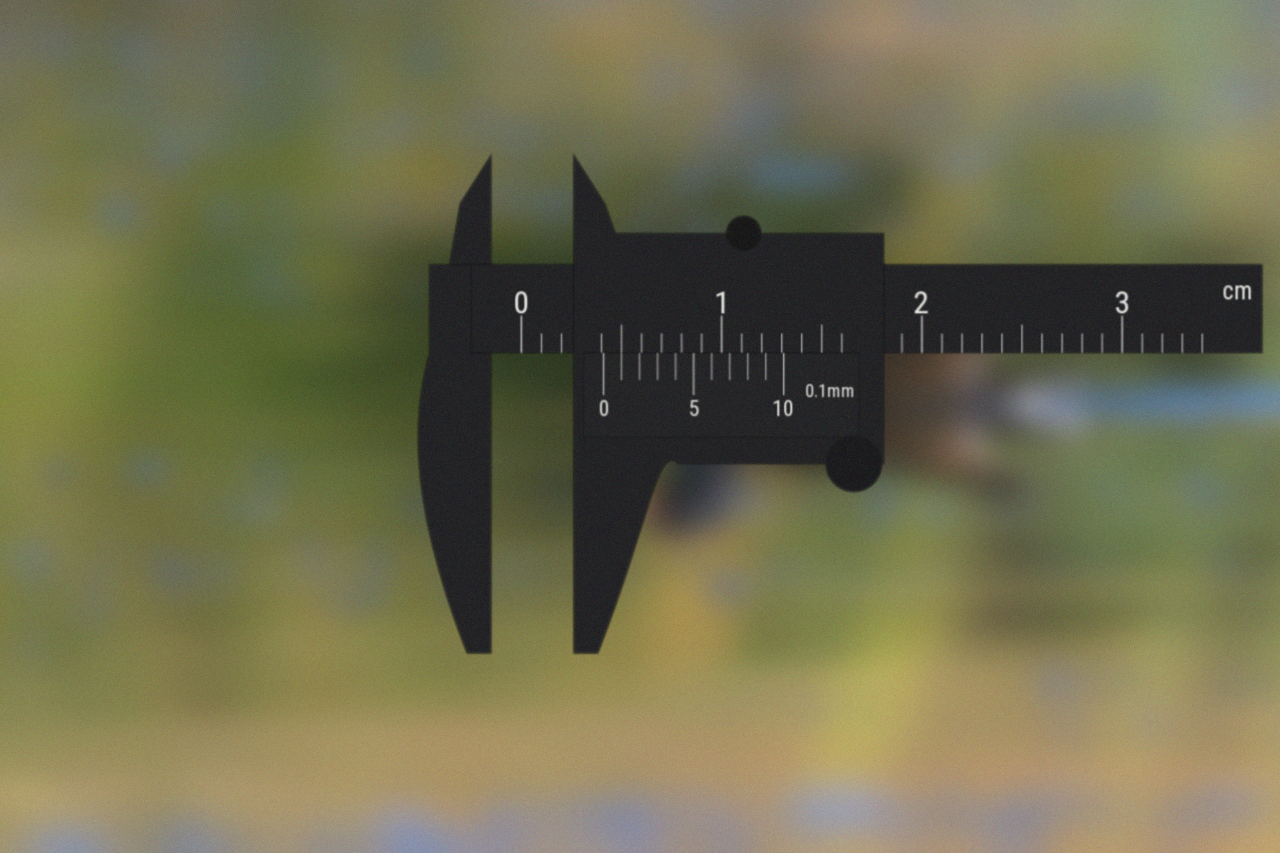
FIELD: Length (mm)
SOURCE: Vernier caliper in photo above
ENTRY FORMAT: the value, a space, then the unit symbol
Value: 4.1 mm
